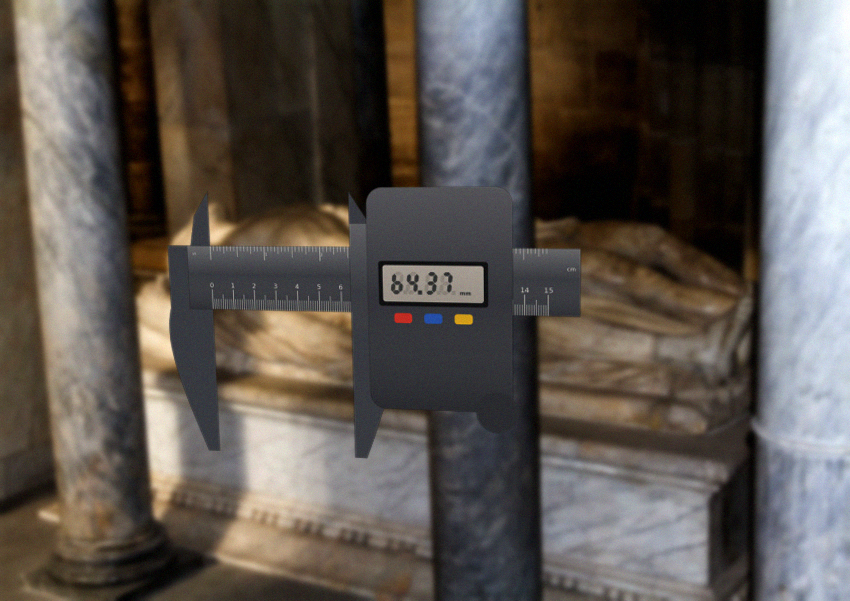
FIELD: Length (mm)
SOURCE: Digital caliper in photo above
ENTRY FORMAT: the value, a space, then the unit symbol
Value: 64.37 mm
